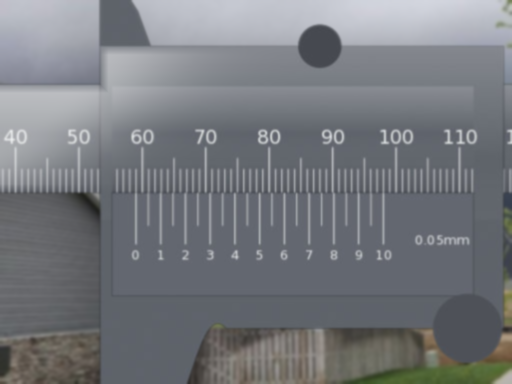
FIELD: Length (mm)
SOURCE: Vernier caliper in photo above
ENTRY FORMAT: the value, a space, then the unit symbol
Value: 59.0 mm
